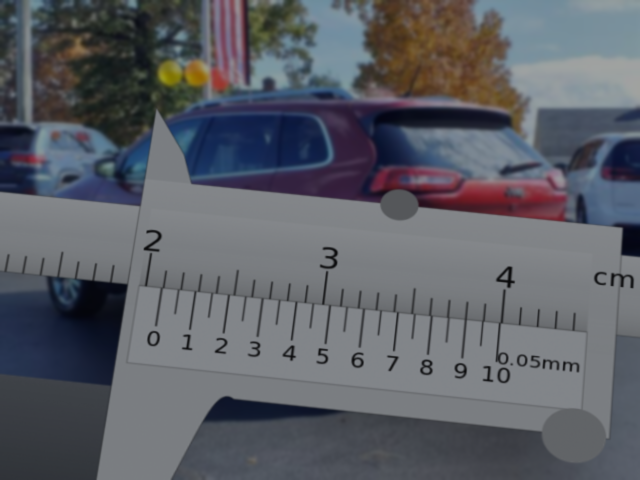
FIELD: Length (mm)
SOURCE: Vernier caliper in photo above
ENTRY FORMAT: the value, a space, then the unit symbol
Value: 20.9 mm
